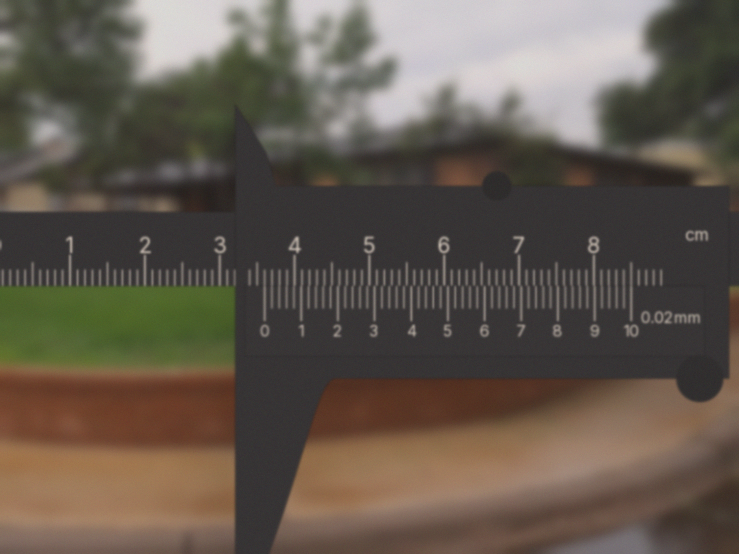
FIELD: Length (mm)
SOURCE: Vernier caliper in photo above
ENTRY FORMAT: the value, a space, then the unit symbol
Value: 36.0 mm
